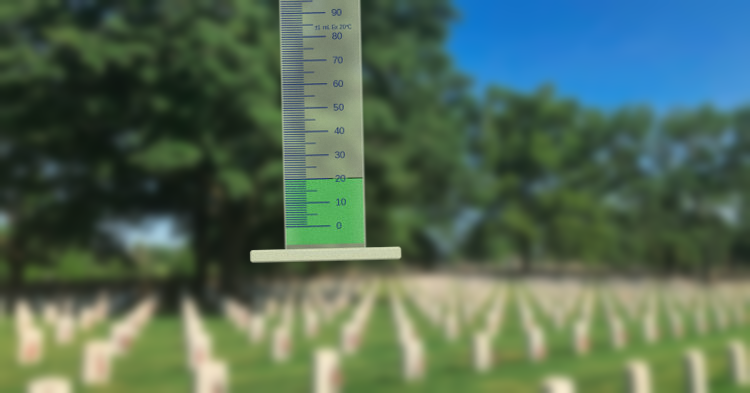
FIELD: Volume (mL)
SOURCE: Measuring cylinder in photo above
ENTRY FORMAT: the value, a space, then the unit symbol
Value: 20 mL
